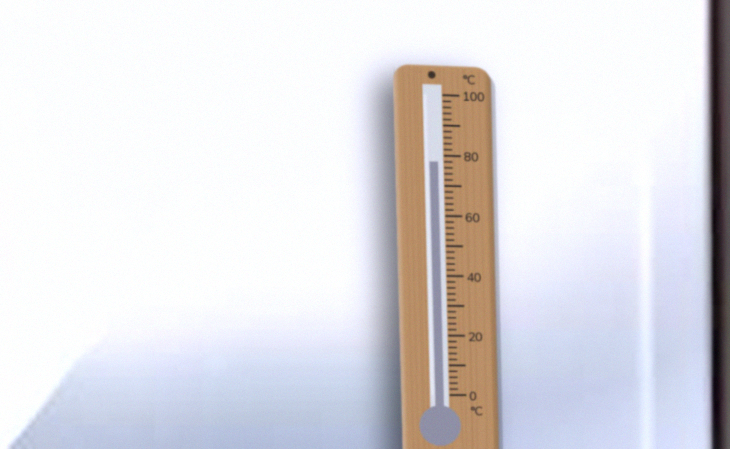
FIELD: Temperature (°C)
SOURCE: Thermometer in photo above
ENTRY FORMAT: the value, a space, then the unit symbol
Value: 78 °C
